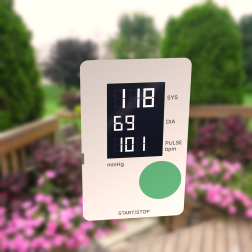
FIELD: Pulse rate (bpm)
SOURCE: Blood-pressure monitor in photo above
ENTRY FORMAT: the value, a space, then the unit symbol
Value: 101 bpm
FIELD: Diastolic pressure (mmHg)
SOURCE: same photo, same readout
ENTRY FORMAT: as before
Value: 69 mmHg
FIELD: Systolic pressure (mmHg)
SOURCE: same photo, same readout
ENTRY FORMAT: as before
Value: 118 mmHg
